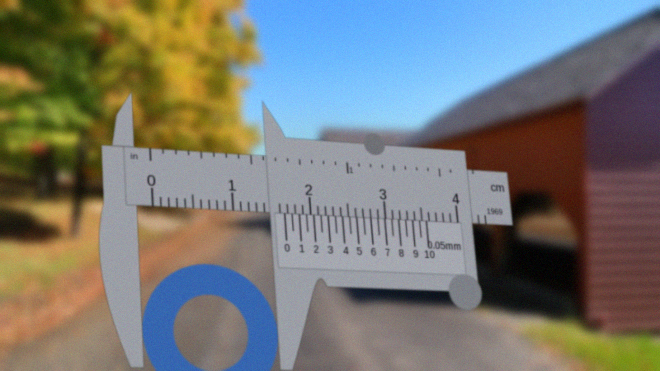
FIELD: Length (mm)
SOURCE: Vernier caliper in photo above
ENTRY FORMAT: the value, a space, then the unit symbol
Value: 16.6 mm
